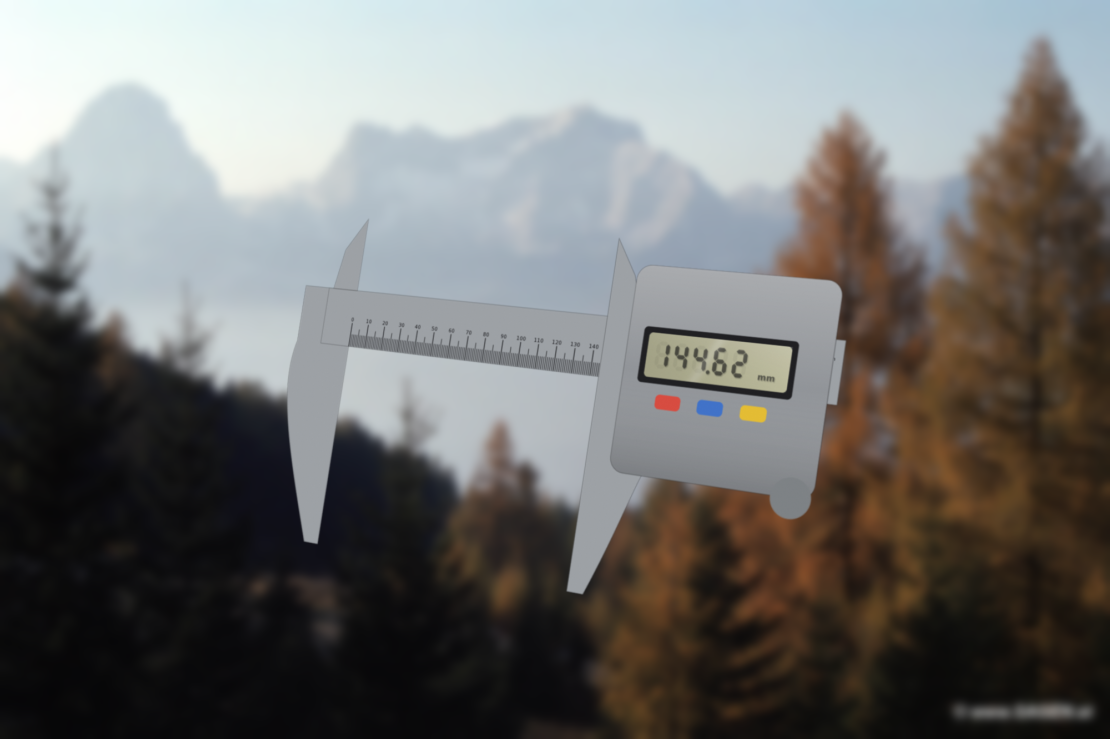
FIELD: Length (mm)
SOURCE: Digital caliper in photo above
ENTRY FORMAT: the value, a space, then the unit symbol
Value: 144.62 mm
